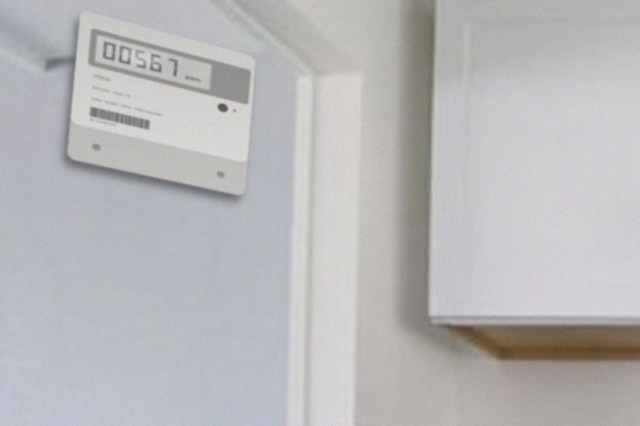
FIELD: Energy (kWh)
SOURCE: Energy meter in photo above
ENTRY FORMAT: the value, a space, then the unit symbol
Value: 567 kWh
